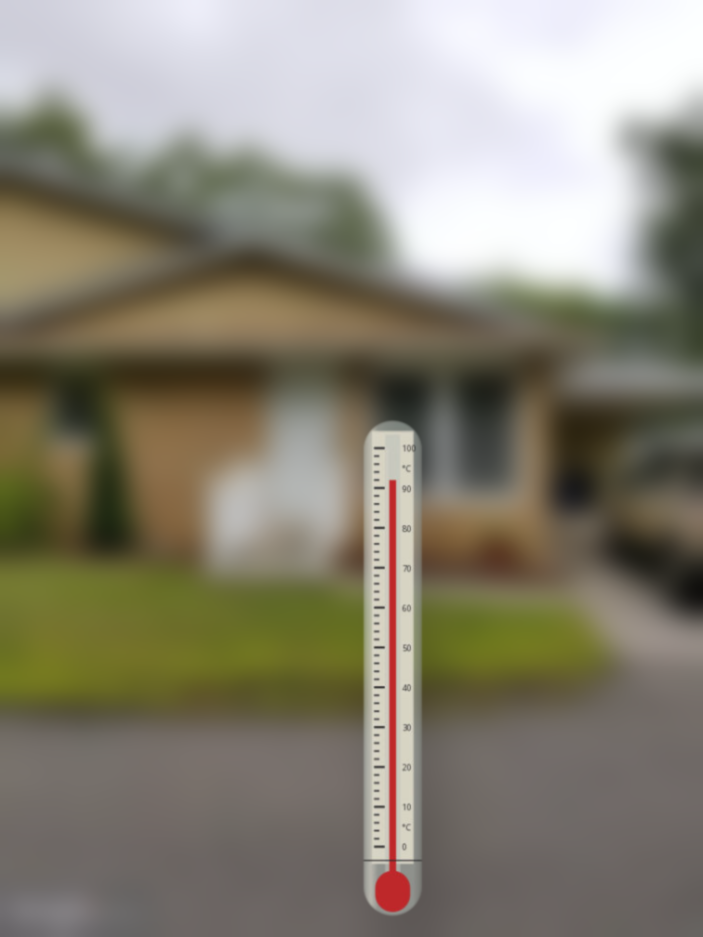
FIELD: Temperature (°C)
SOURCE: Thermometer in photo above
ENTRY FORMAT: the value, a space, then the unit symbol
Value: 92 °C
